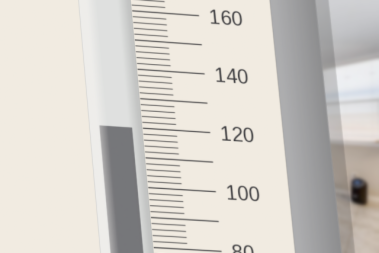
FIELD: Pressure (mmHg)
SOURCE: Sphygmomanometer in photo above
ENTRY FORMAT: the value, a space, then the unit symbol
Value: 120 mmHg
